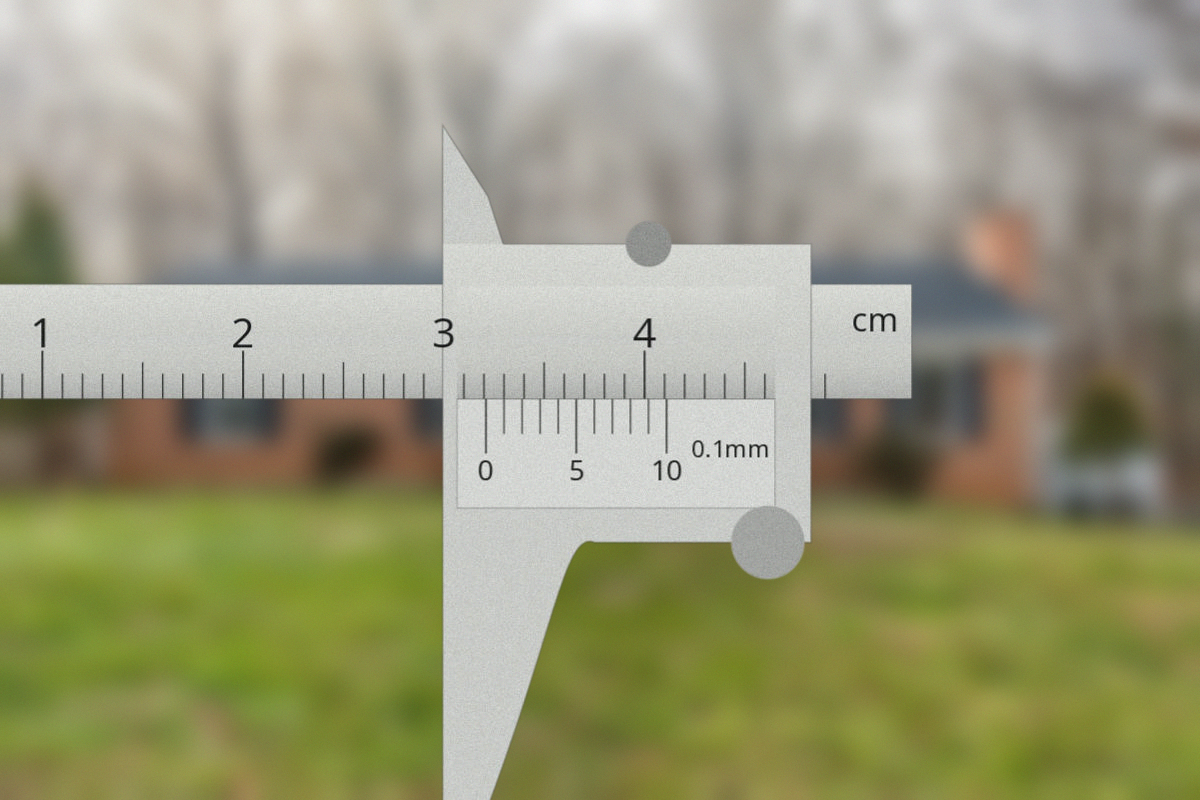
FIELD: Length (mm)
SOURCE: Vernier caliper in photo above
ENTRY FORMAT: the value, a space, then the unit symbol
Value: 32.1 mm
